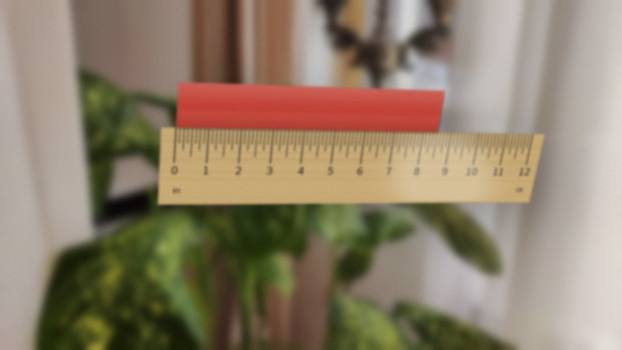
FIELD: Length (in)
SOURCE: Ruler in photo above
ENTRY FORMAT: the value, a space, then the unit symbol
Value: 8.5 in
